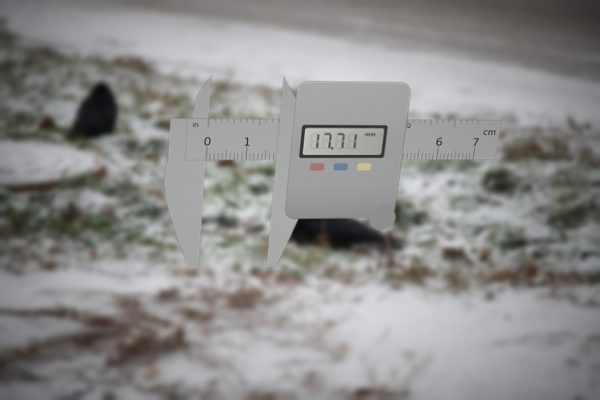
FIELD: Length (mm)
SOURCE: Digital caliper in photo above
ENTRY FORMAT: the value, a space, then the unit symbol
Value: 17.71 mm
